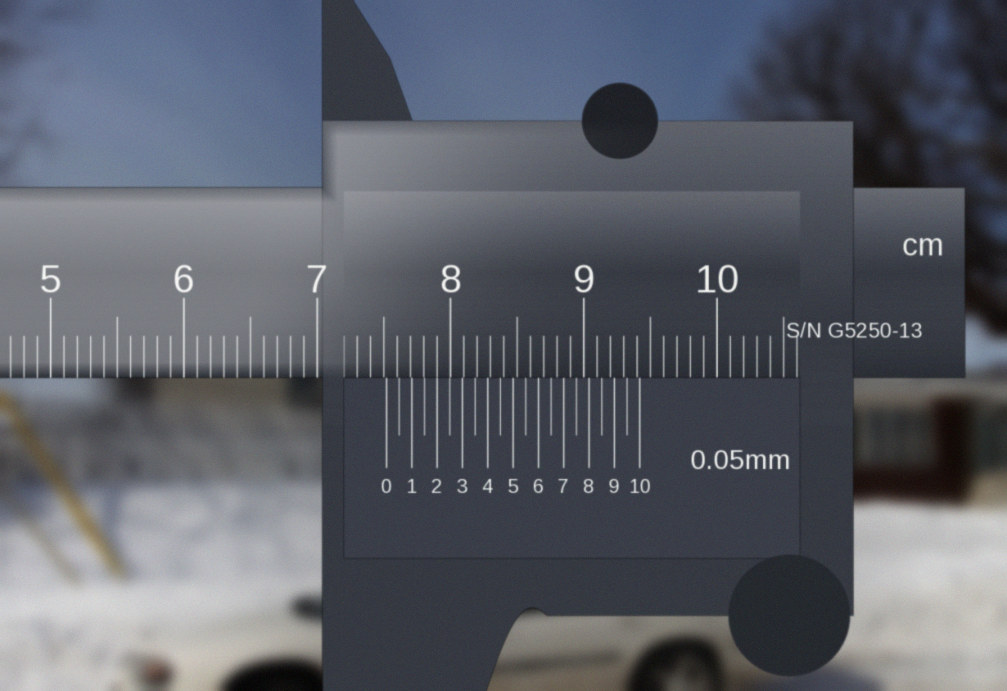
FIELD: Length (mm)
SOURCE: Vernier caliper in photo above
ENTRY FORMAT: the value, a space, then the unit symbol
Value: 75.2 mm
